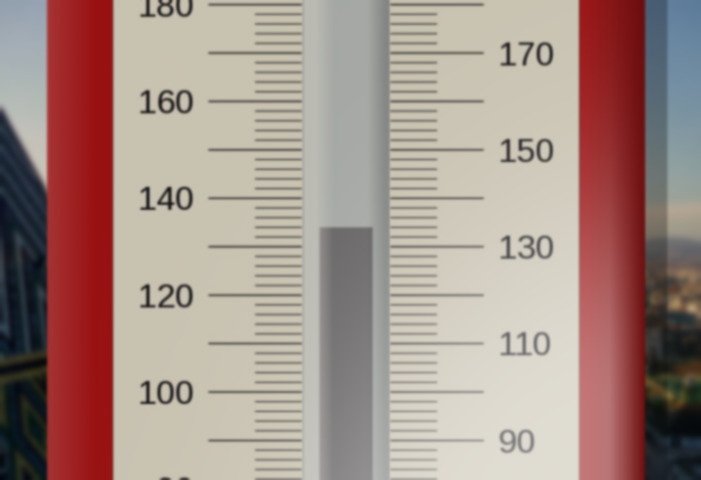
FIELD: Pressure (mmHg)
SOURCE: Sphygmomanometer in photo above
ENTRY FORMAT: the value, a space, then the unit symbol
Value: 134 mmHg
